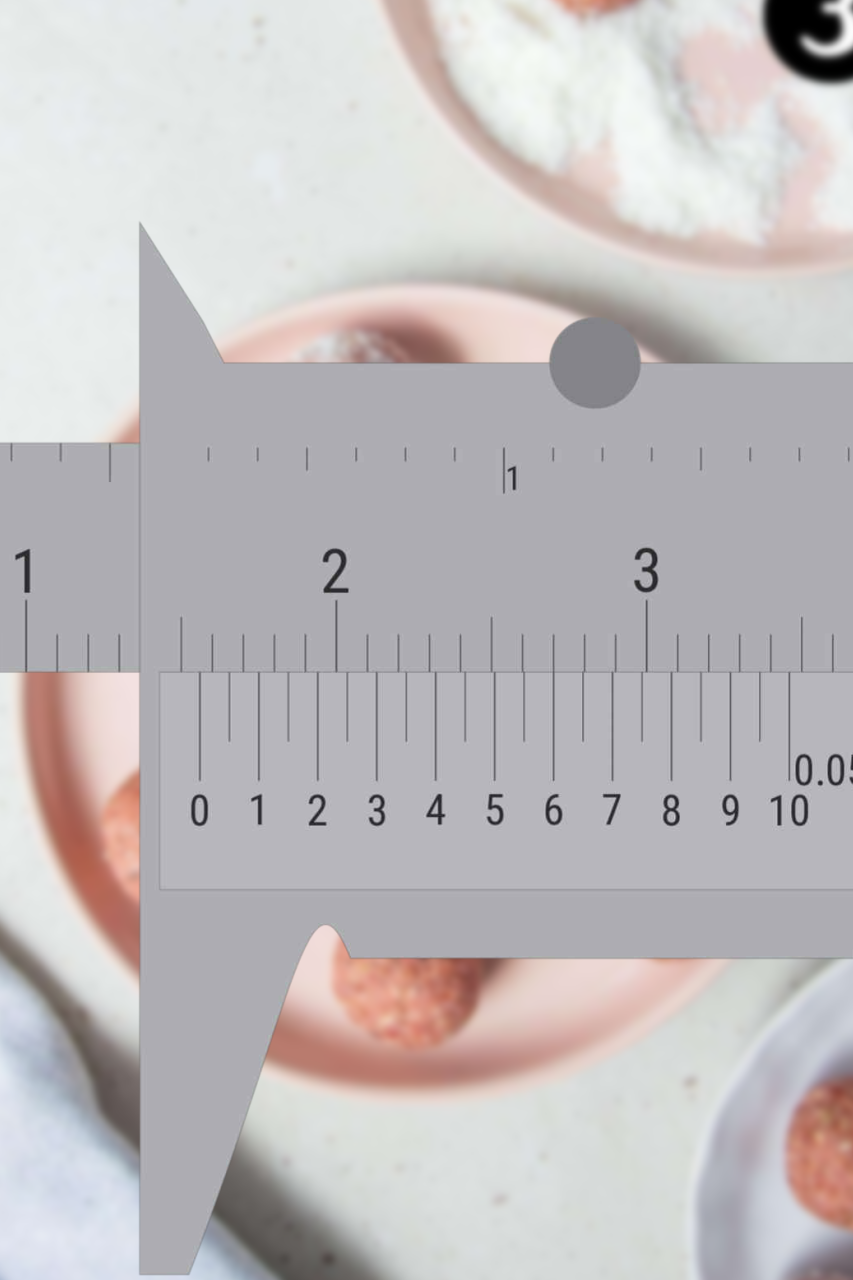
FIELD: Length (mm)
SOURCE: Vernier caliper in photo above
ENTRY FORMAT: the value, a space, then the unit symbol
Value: 15.60 mm
